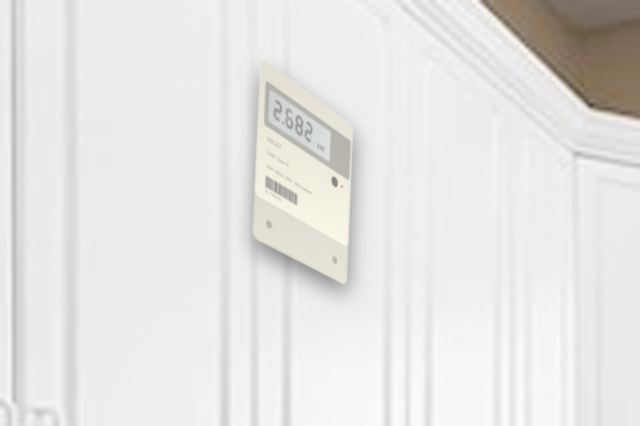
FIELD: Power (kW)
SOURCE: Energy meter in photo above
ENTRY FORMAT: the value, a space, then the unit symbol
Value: 2.682 kW
